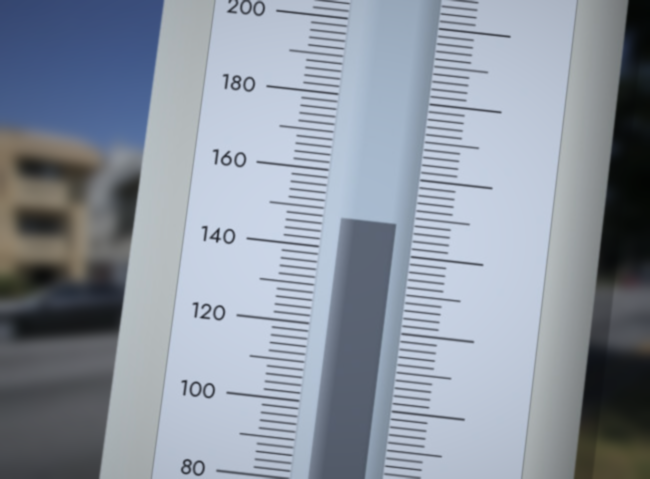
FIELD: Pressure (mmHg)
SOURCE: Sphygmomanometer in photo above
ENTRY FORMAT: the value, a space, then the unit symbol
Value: 148 mmHg
